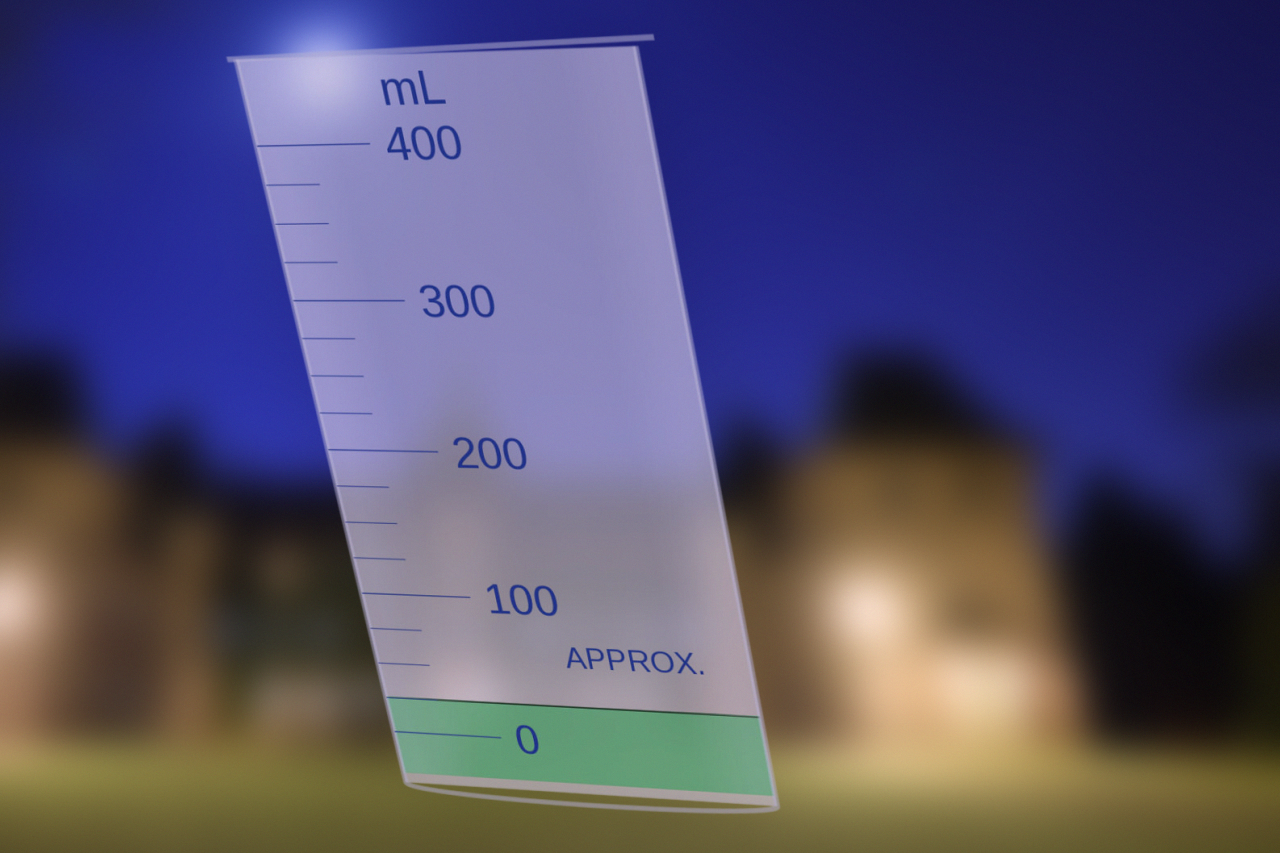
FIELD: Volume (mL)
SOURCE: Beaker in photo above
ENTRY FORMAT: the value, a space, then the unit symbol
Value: 25 mL
